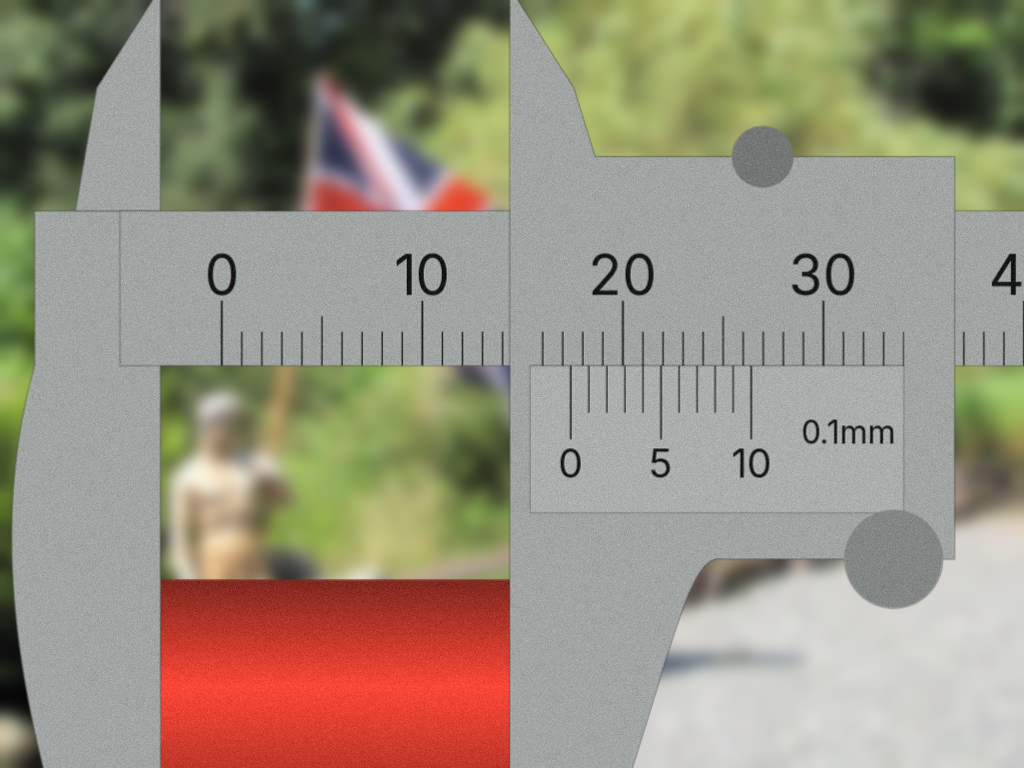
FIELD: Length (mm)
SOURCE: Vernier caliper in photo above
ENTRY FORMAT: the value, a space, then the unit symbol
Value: 17.4 mm
